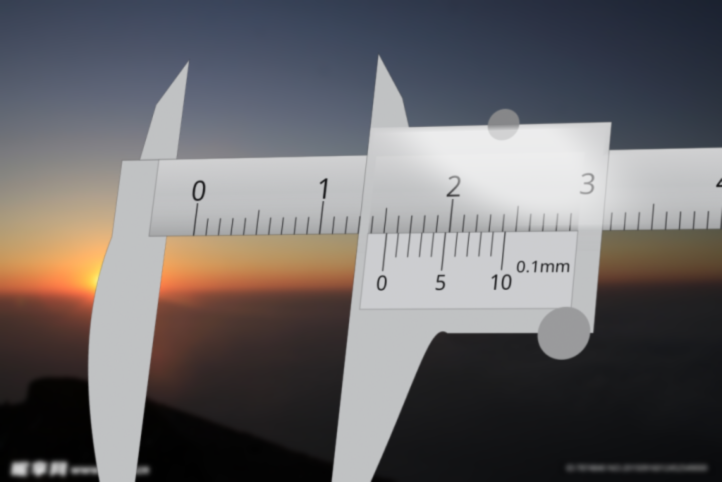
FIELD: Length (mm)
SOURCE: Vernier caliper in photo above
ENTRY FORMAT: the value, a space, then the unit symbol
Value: 15.2 mm
